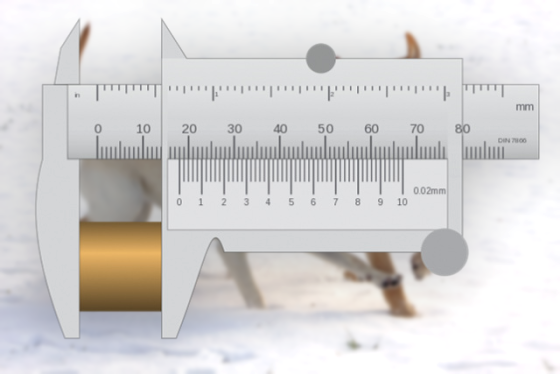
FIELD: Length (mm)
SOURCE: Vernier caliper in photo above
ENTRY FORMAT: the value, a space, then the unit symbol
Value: 18.0 mm
